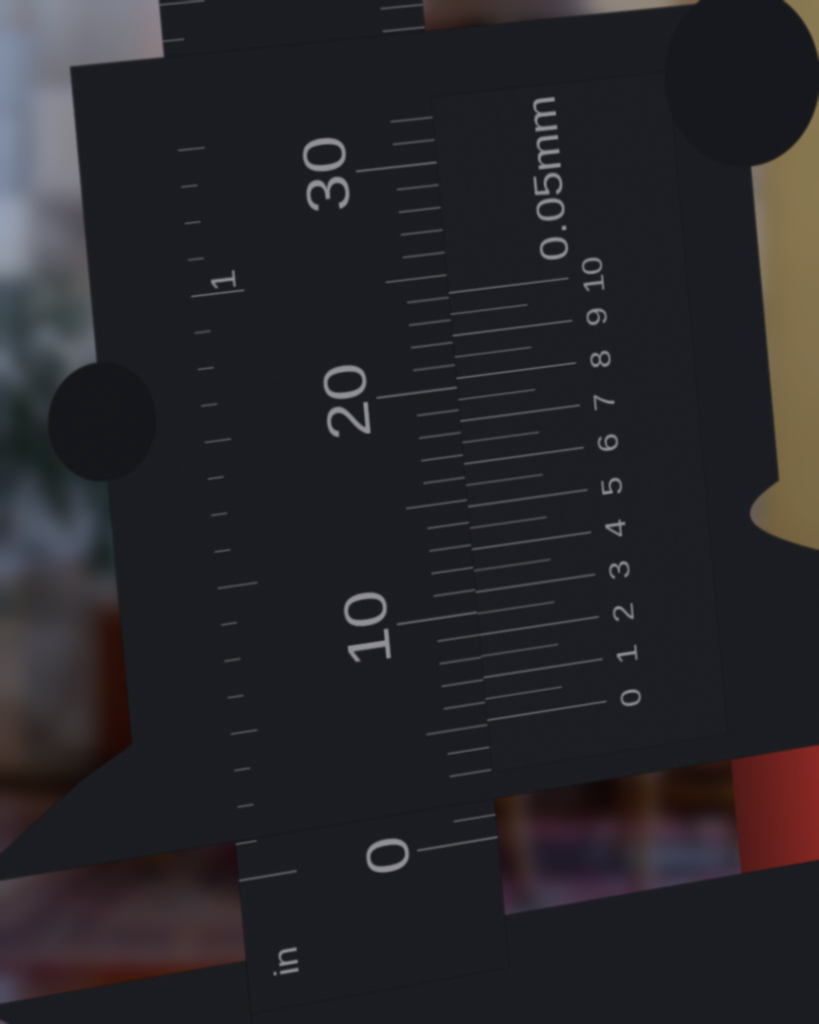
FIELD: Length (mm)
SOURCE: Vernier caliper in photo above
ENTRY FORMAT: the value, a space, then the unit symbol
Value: 5.2 mm
